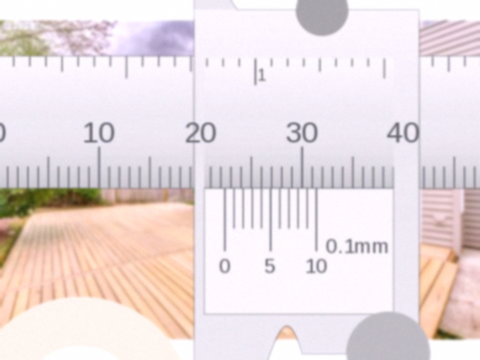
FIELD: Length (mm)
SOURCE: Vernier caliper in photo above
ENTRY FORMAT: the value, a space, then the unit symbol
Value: 22.4 mm
